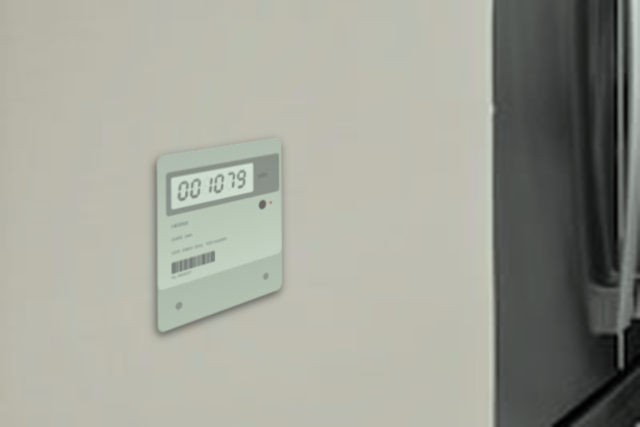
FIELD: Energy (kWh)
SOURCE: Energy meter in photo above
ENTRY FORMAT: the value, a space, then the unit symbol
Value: 1079 kWh
